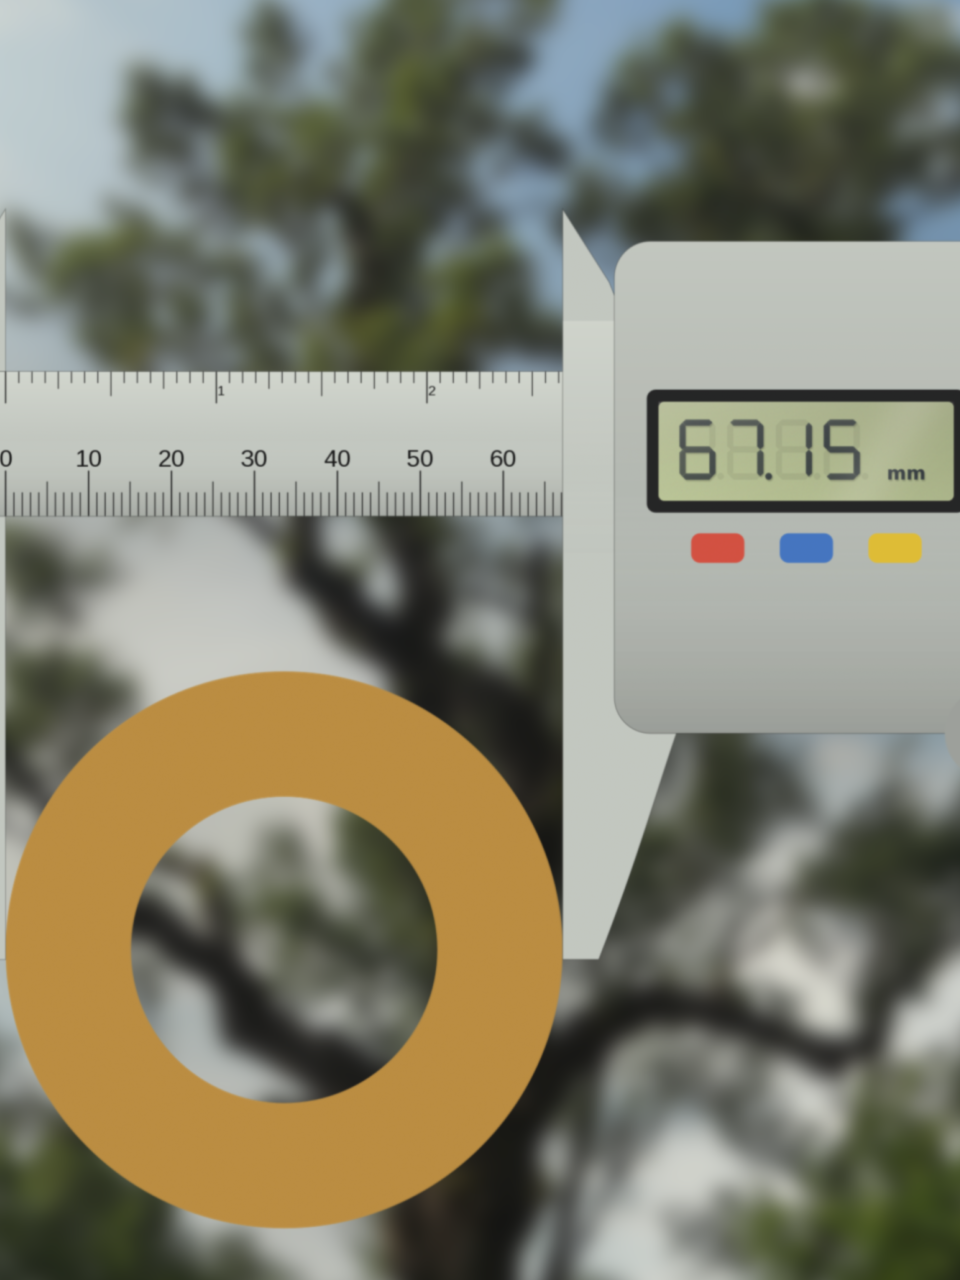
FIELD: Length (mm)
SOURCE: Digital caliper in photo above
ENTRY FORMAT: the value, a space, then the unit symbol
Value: 67.15 mm
